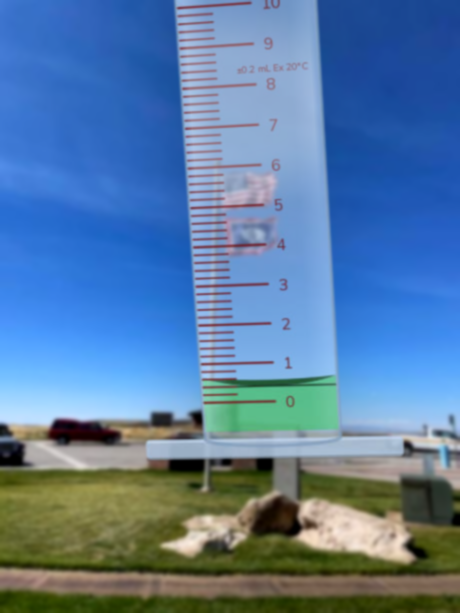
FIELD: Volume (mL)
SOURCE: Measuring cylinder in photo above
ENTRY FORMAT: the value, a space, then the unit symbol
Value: 0.4 mL
